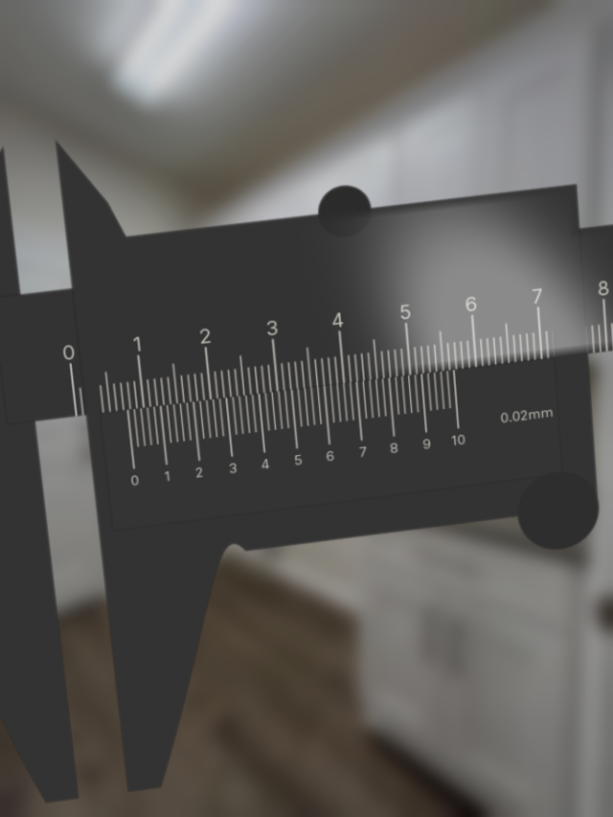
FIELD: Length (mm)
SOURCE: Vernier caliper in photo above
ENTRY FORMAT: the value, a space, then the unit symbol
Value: 7.6 mm
